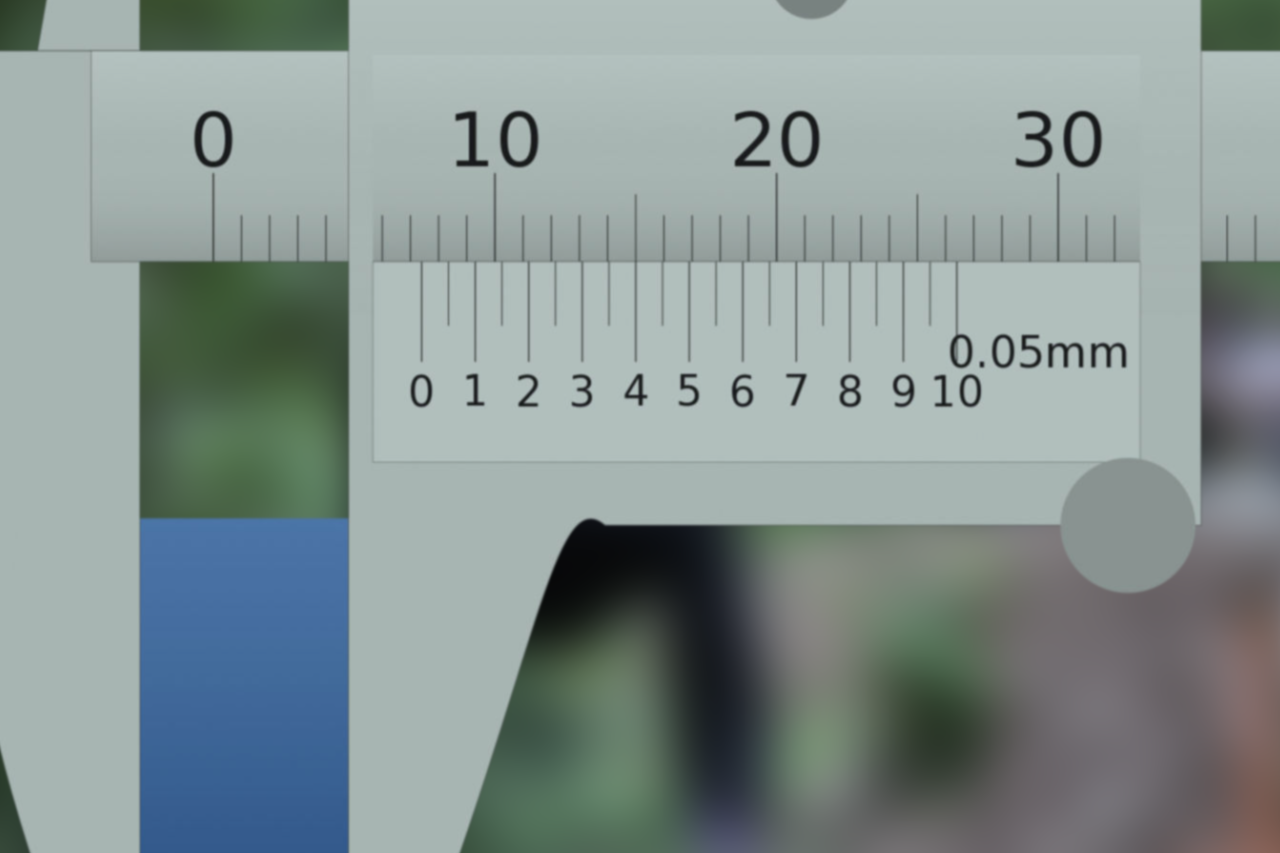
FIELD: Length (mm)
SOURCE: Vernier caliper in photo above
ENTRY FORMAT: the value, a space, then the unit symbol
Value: 7.4 mm
